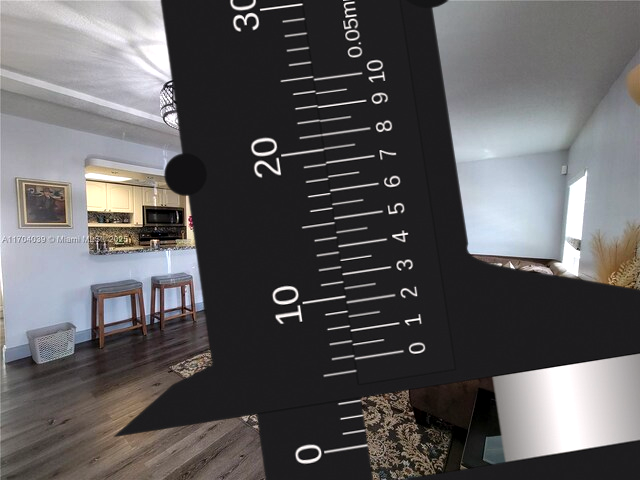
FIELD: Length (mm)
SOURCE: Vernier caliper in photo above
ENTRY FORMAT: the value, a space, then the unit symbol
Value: 5.8 mm
